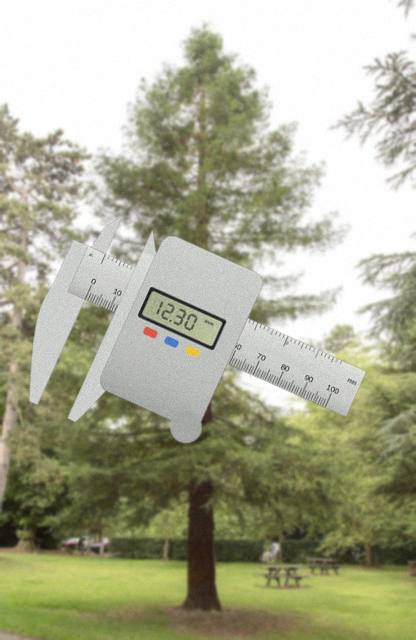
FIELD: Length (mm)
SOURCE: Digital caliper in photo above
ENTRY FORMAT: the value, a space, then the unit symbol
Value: 12.30 mm
